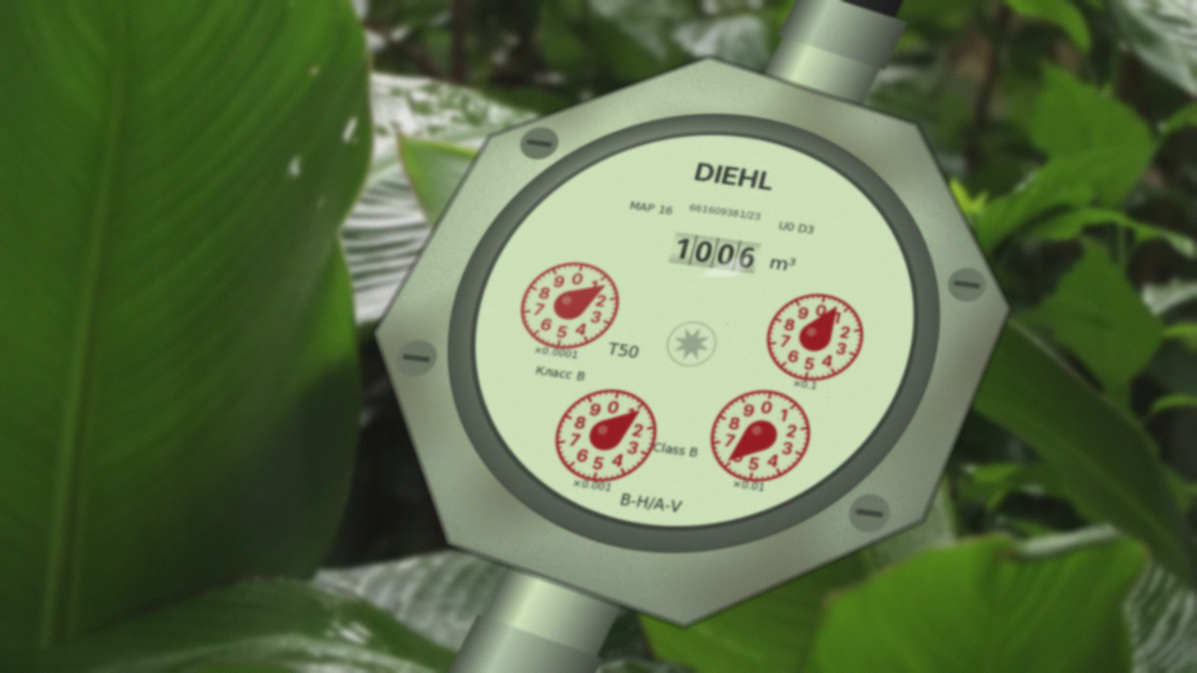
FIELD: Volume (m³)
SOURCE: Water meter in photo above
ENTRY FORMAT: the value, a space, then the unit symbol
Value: 1006.0611 m³
